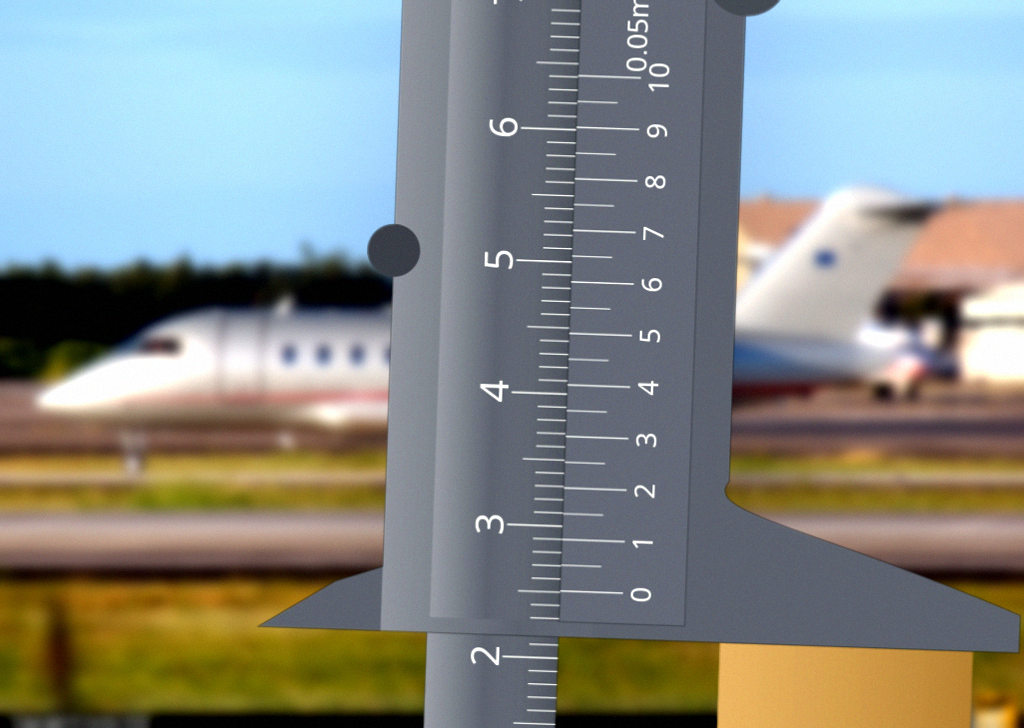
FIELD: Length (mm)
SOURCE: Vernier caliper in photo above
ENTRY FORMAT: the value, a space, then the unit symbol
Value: 25.1 mm
